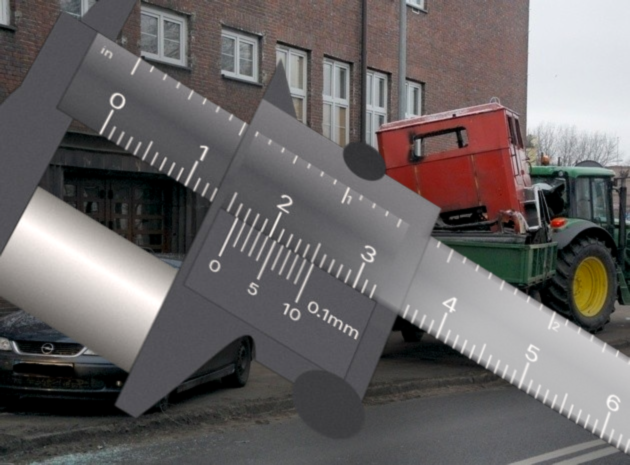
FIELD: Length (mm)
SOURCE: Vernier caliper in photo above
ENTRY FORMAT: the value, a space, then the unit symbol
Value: 16.2 mm
